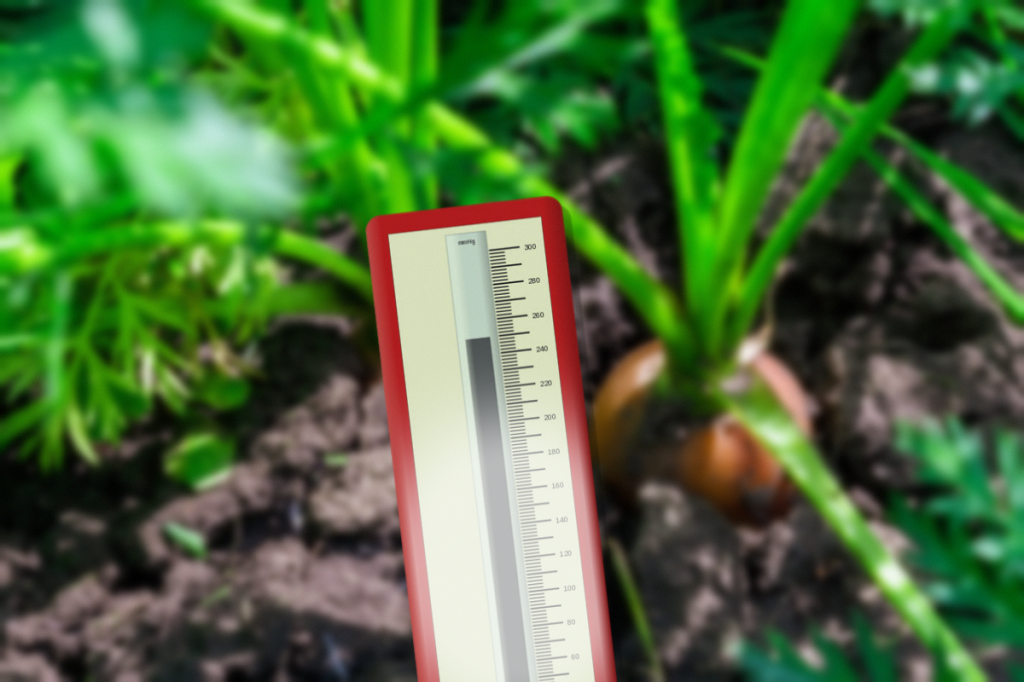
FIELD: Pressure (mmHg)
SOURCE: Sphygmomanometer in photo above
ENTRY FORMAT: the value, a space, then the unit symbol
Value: 250 mmHg
